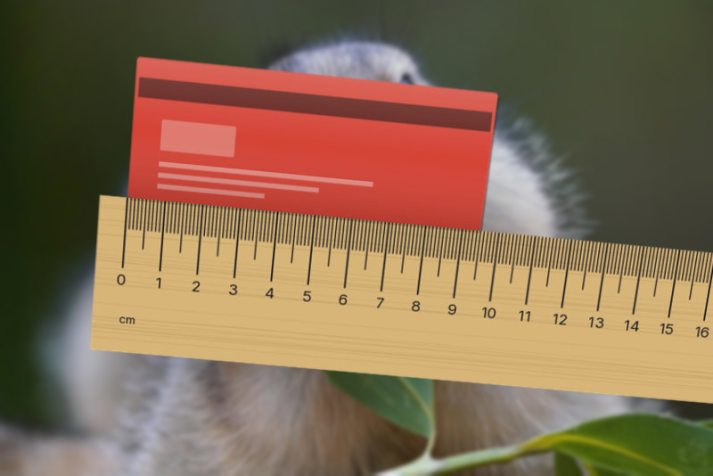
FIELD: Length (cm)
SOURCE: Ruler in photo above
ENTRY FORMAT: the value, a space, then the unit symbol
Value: 9.5 cm
